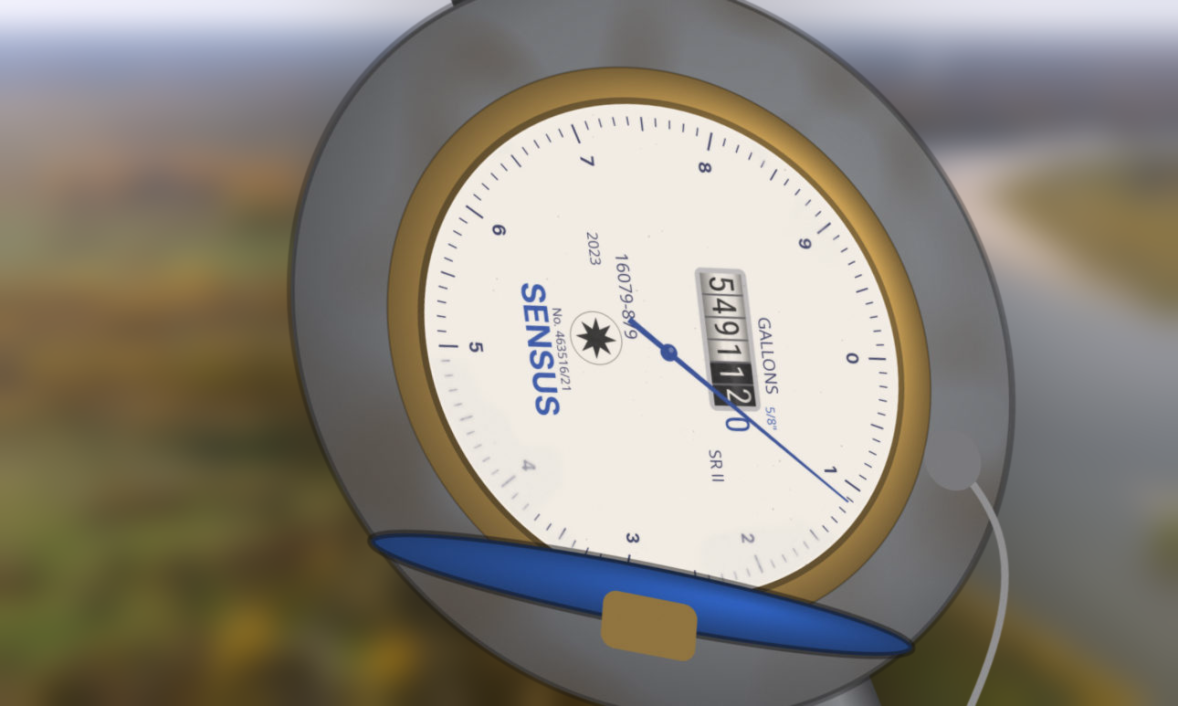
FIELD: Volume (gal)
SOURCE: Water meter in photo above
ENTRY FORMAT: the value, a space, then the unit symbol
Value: 5491121.1 gal
